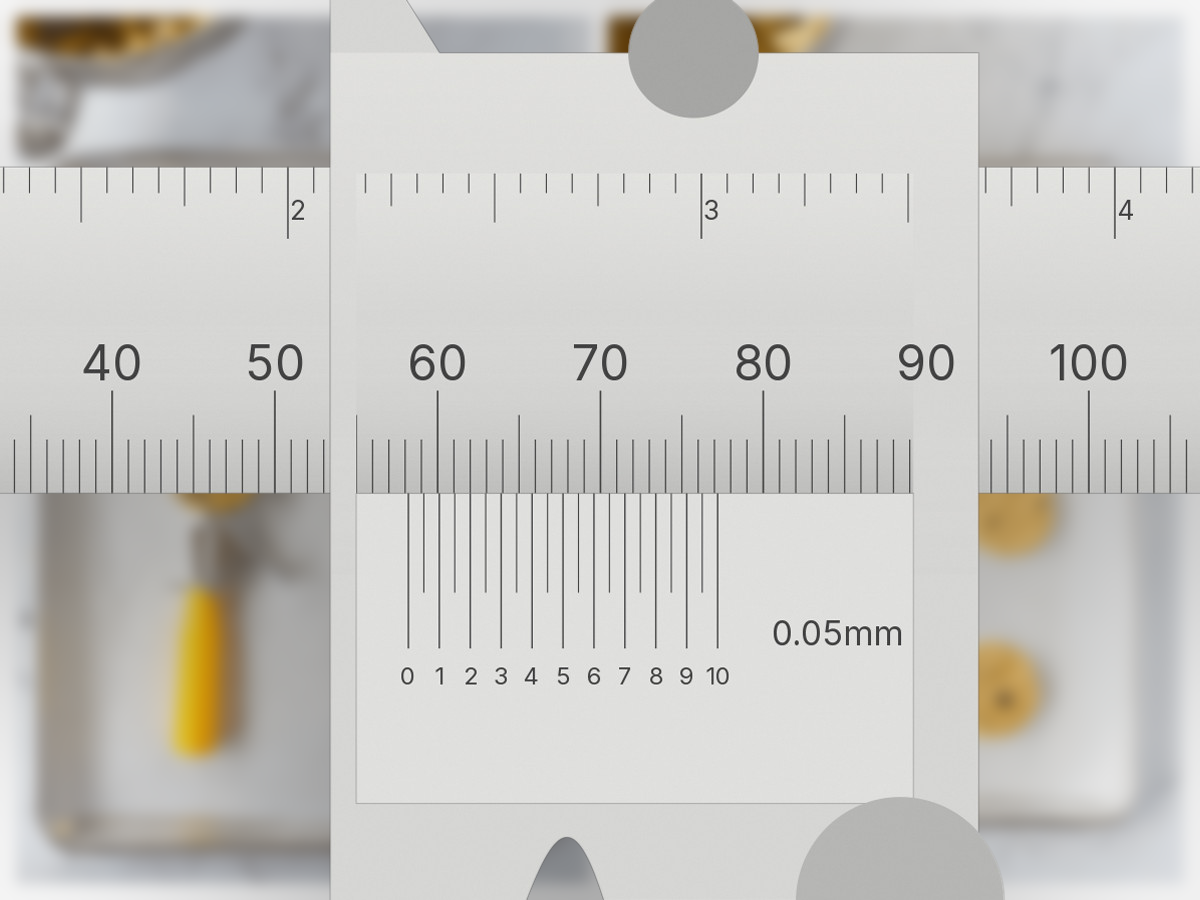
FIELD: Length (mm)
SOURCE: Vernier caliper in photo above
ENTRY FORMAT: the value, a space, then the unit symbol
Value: 58.2 mm
